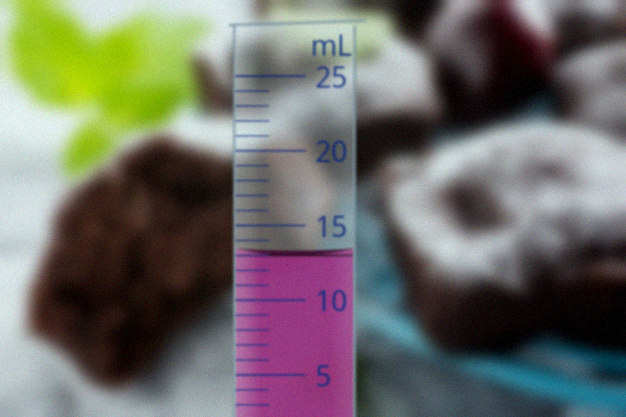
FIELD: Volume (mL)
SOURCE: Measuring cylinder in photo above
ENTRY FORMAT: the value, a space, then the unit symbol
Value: 13 mL
